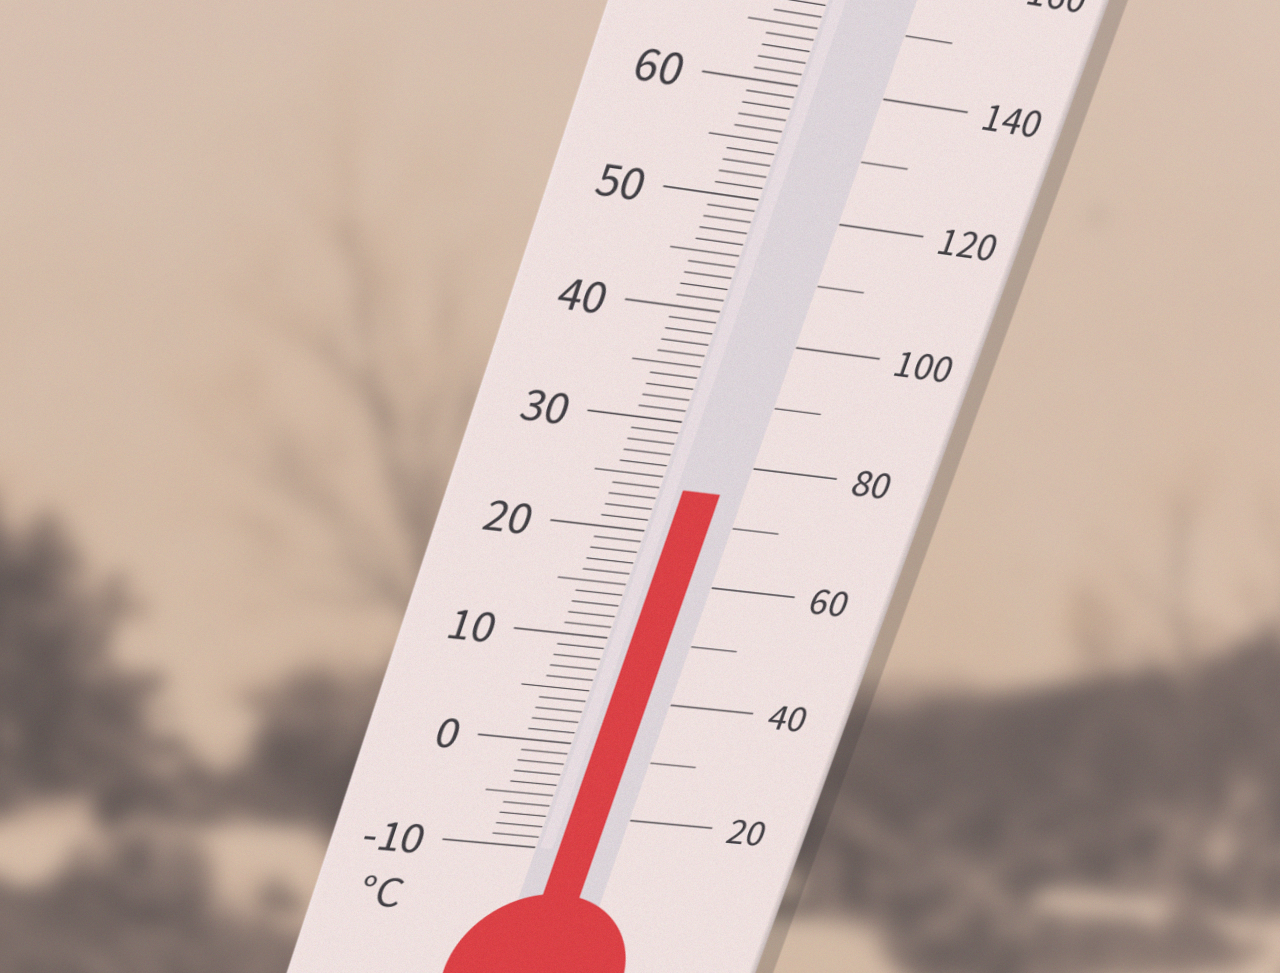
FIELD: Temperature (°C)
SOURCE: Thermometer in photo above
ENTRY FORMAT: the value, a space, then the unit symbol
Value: 24 °C
